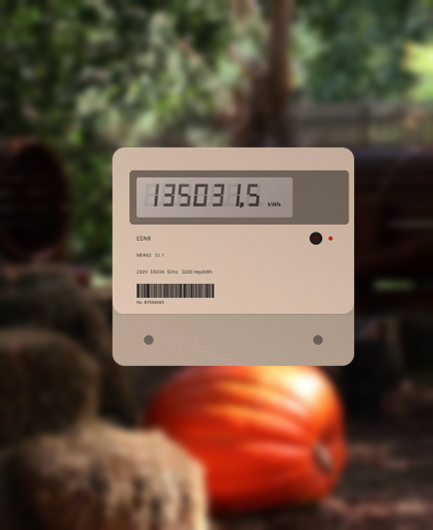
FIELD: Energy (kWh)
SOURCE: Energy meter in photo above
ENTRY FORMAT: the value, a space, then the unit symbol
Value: 135031.5 kWh
